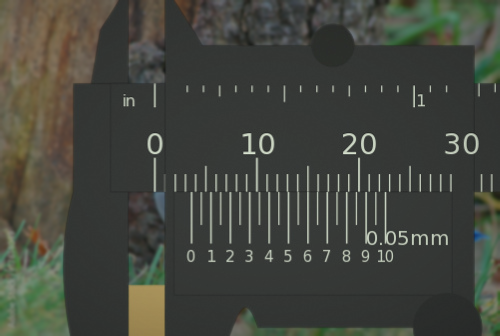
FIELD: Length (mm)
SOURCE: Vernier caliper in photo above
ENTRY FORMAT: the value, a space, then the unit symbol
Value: 3.6 mm
